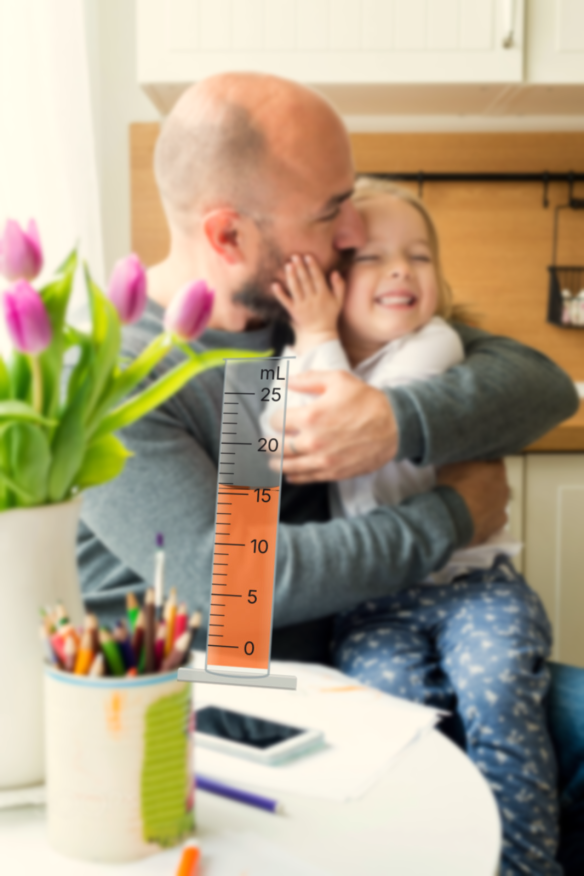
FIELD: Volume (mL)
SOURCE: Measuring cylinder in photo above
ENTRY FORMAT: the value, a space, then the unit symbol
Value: 15.5 mL
